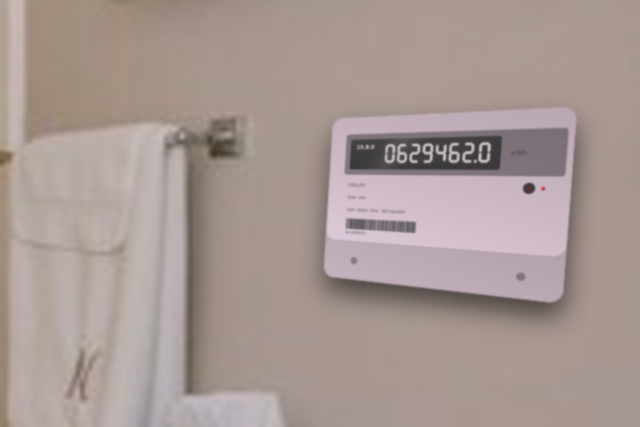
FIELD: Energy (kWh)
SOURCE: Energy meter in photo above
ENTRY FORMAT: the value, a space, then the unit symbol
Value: 629462.0 kWh
